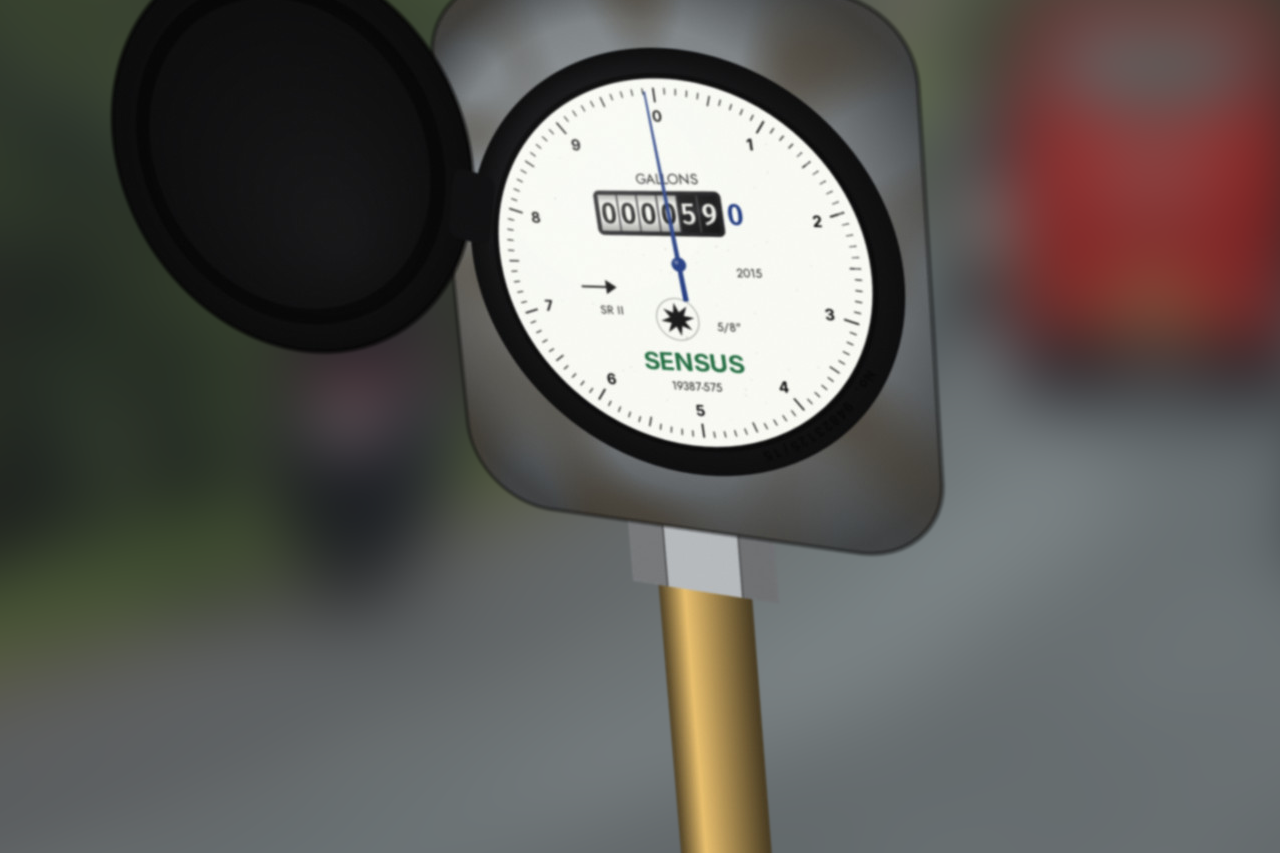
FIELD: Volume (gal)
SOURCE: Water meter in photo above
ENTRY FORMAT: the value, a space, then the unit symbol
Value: 589.9 gal
